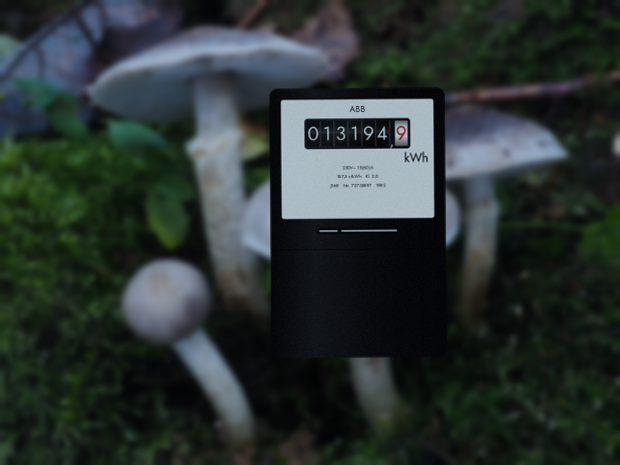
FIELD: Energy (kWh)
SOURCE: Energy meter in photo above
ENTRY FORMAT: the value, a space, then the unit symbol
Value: 13194.9 kWh
